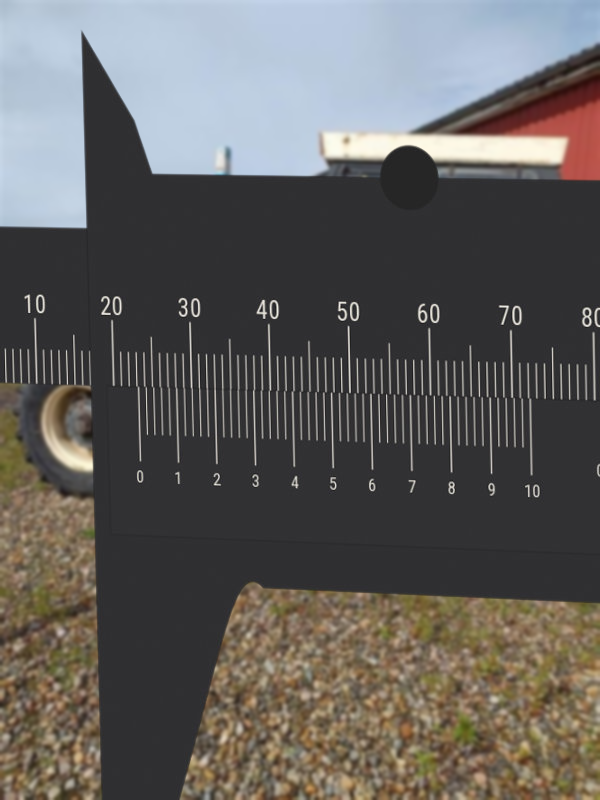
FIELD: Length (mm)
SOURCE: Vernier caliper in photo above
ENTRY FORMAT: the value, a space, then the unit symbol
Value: 23.2 mm
